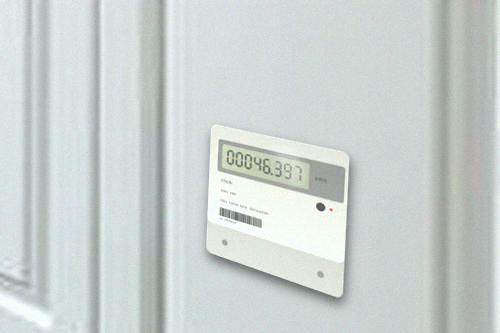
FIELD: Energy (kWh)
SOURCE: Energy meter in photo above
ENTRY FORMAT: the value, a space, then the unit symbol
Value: 46.397 kWh
